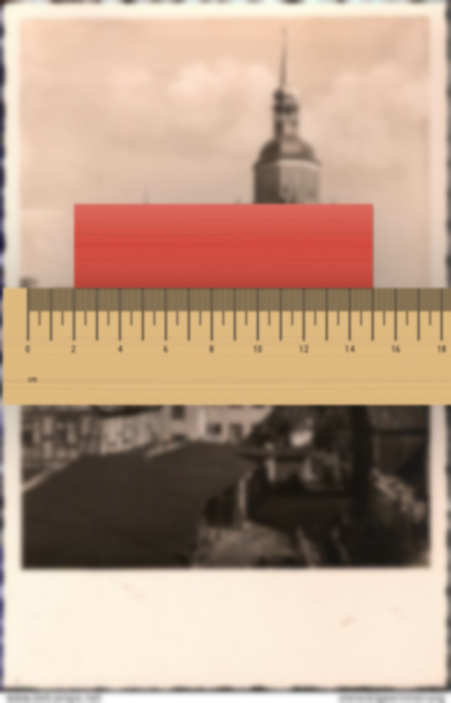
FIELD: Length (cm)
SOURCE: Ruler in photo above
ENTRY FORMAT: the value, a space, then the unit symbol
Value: 13 cm
